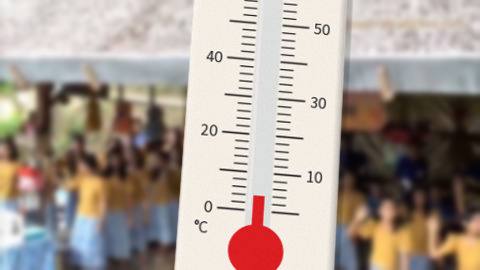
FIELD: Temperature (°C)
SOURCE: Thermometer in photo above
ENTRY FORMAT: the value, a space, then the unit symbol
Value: 4 °C
